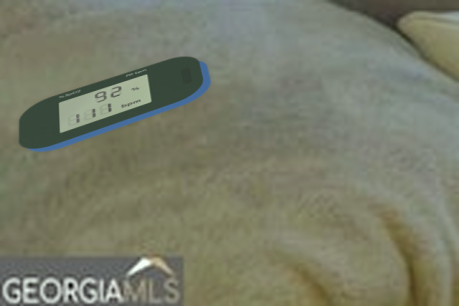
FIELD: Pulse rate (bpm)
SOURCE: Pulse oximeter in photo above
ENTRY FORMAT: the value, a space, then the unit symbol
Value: 111 bpm
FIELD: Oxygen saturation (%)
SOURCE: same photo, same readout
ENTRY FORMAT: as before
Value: 92 %
